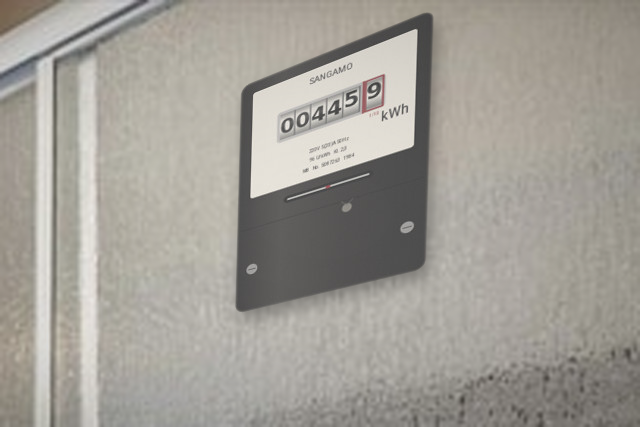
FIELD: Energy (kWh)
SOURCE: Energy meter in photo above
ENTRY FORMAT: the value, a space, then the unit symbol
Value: 445.9 kWh
